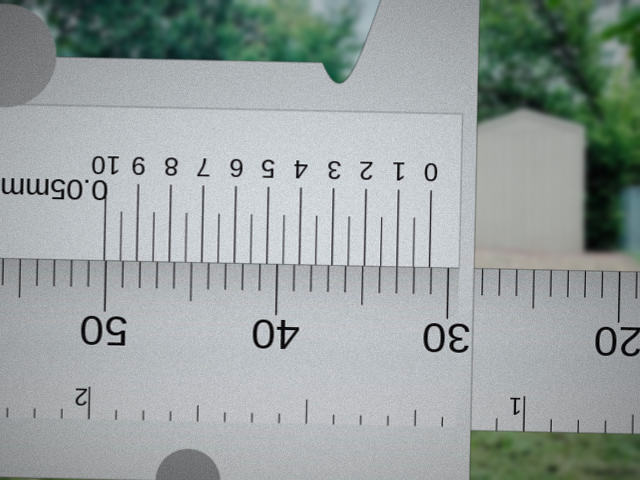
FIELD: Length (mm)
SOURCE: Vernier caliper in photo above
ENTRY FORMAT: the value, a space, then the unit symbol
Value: 31.1 mm
